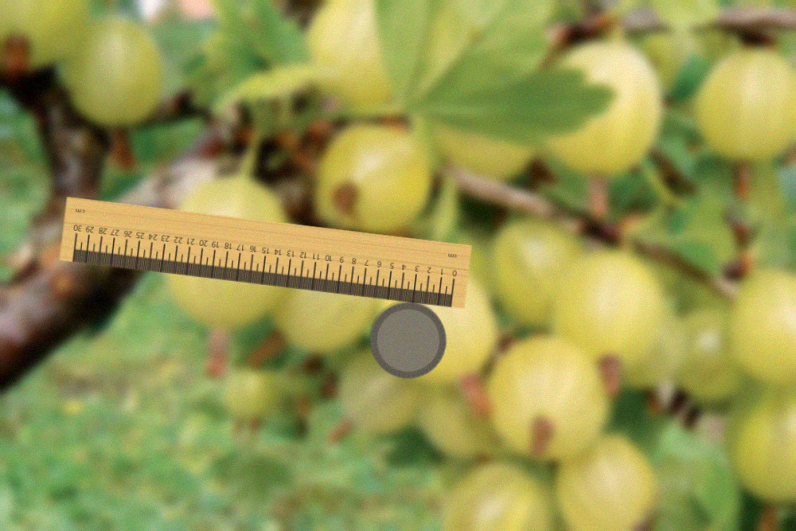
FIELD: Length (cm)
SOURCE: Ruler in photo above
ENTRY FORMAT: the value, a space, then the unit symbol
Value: 6 cm
